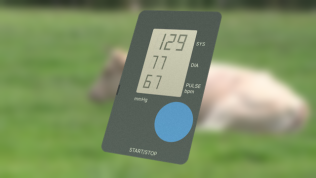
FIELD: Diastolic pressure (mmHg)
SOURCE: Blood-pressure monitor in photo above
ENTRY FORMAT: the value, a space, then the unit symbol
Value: 77 mmHg
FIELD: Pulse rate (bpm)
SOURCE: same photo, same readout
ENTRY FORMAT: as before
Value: 67 bpm
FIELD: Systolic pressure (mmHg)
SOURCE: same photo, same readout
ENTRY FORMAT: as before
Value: 129 mmHg
